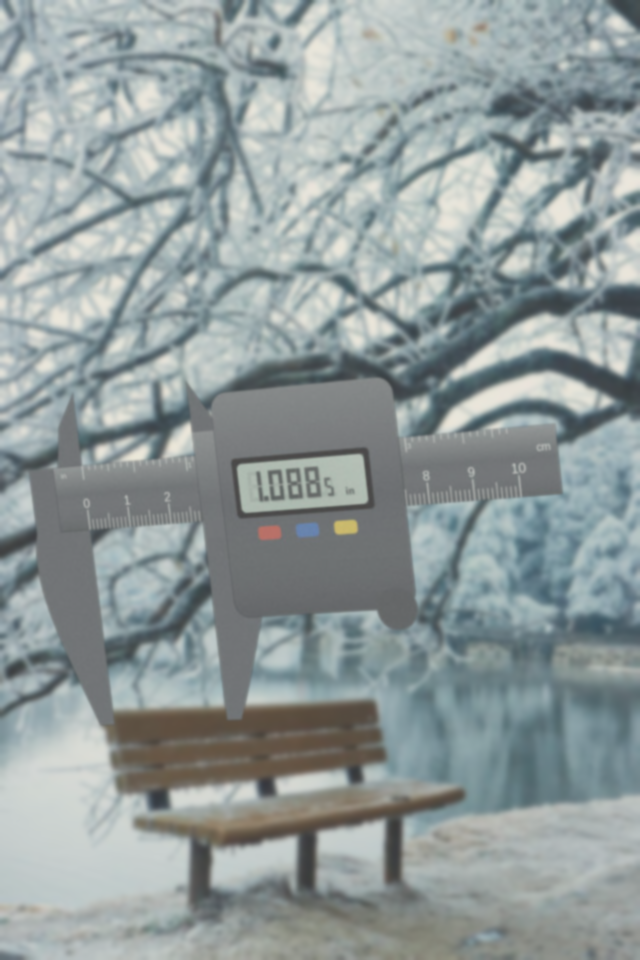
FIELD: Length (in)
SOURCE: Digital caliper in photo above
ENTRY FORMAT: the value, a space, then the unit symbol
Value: 1.0885 in
